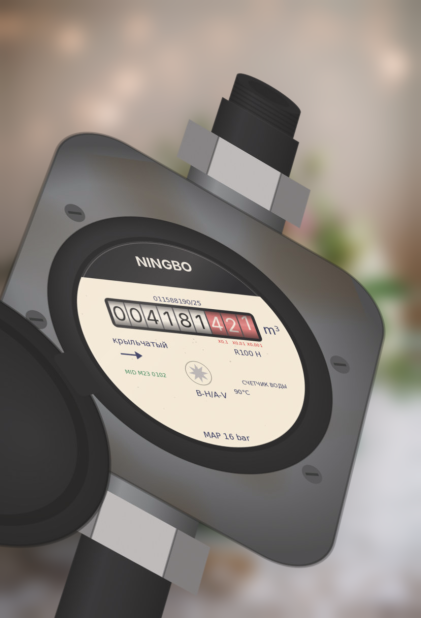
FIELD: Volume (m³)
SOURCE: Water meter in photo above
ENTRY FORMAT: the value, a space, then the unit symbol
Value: 4181.421 m³
